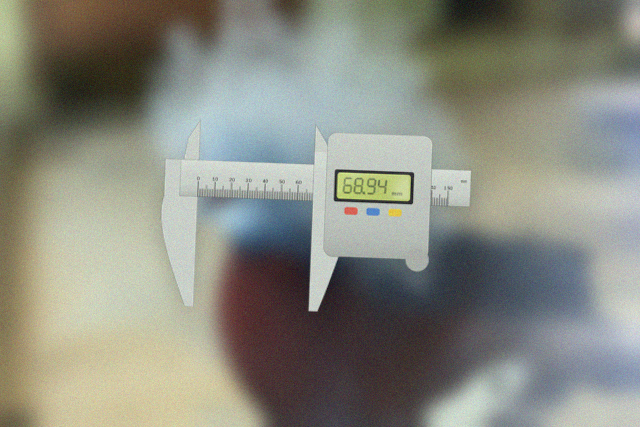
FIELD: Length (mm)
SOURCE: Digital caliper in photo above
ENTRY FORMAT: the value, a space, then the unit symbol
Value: 68.94 mm
